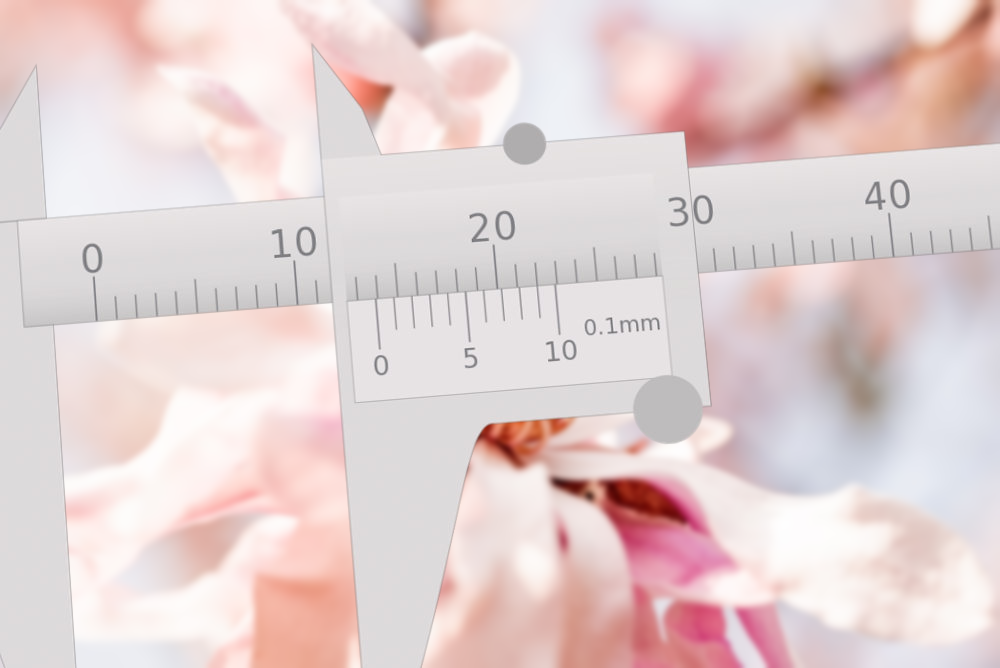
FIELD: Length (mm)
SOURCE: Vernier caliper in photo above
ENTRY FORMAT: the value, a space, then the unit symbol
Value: 13.9 mm
